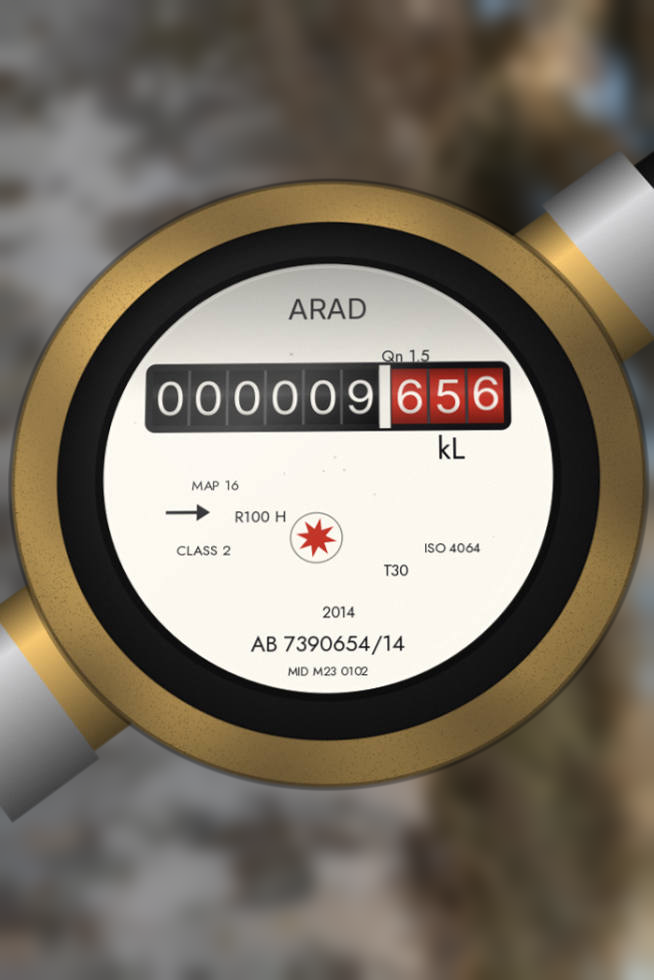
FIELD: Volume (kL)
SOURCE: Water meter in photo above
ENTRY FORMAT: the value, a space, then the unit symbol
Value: 9.656 kL
